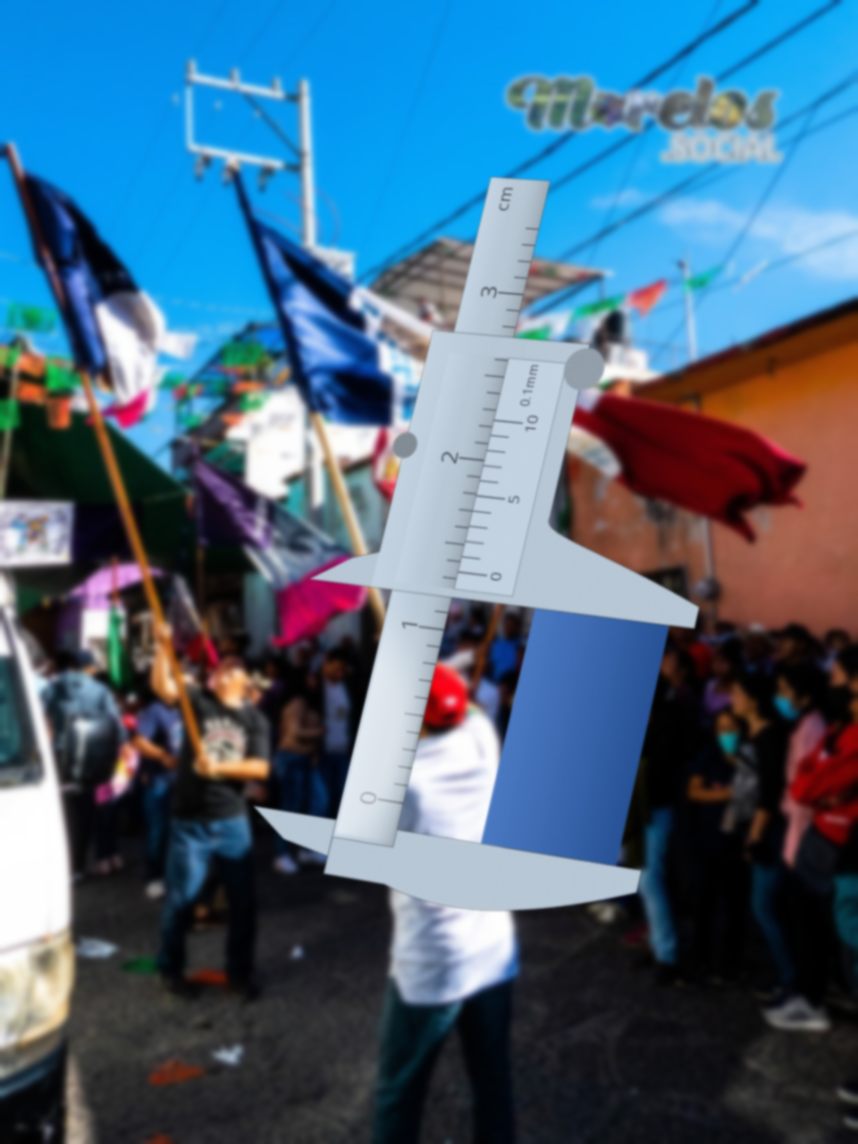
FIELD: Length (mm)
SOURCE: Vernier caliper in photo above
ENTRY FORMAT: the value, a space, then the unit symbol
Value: 13.4 mm
